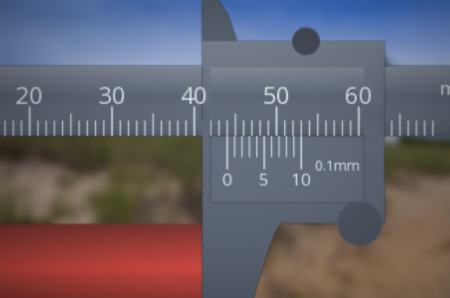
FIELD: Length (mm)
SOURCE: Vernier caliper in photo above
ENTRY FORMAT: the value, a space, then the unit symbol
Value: 44.0 mm
